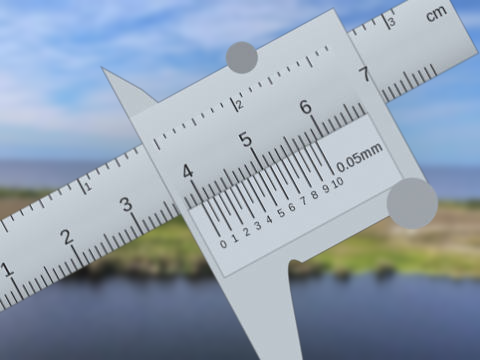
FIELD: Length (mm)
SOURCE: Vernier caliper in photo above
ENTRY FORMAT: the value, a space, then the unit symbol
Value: 39.8 mm
